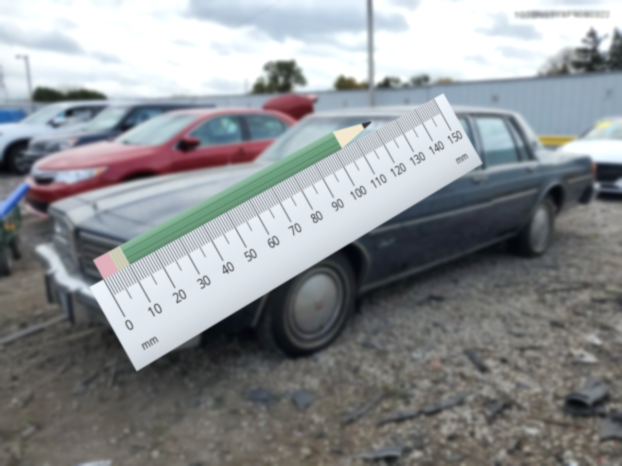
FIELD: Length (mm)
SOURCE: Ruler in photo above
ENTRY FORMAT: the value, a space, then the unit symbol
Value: 120 mm
